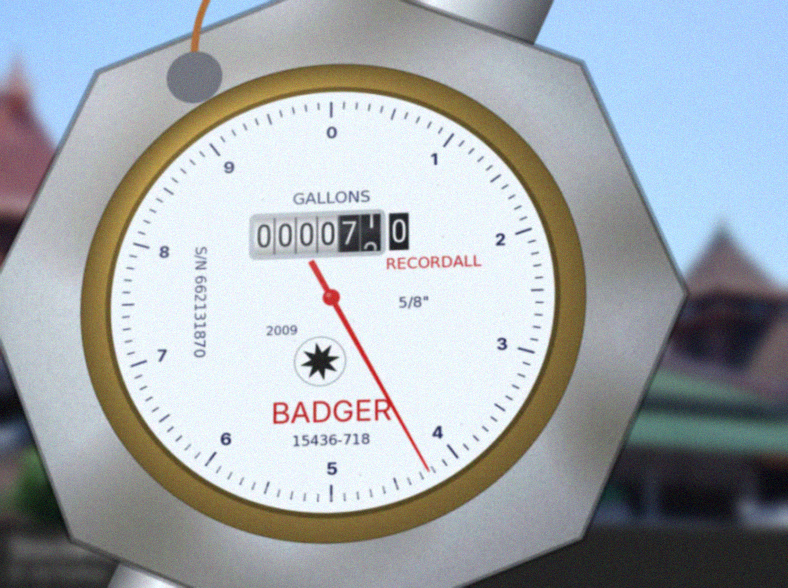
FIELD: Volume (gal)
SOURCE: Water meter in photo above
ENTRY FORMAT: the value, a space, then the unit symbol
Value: 714.2 gal
